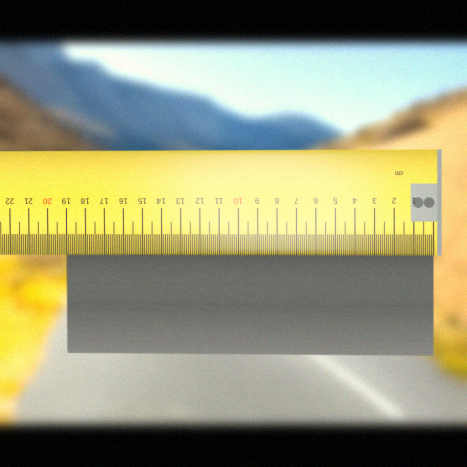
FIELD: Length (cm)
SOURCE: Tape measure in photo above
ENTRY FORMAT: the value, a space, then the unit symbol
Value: 19 cm
